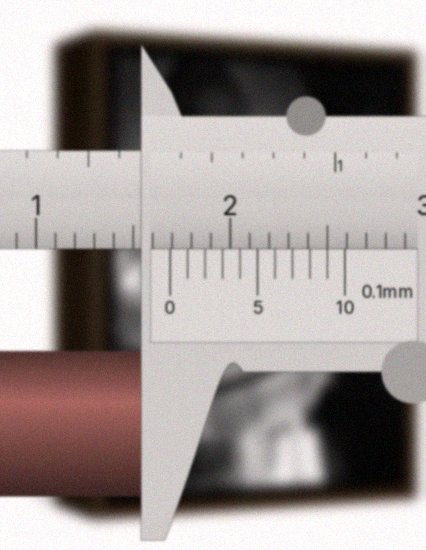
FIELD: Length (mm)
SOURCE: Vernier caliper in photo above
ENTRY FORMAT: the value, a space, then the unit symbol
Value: 16.9 mm
